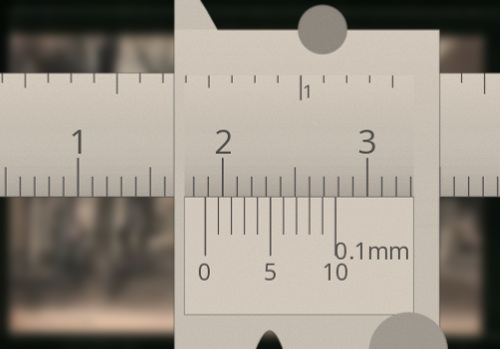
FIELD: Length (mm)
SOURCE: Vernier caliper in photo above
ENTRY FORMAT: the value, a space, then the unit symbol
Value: 18.8 mm
